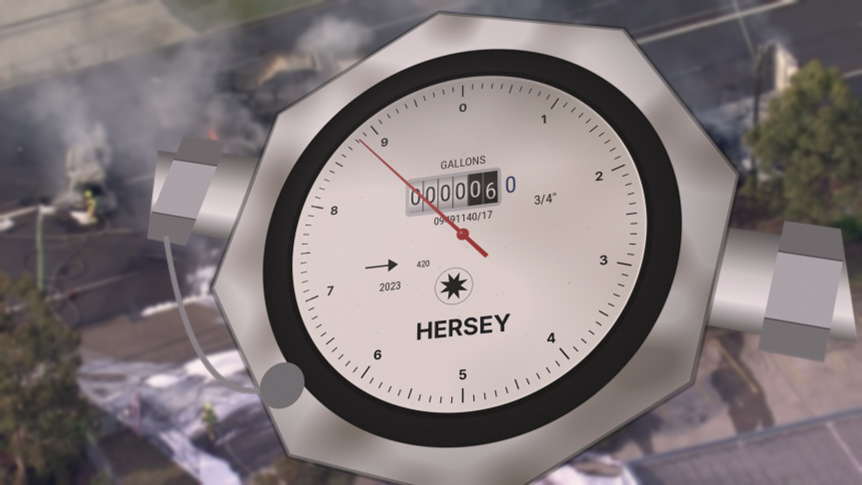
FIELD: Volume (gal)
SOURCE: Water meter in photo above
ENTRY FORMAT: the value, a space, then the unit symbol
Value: 58.8 gal
